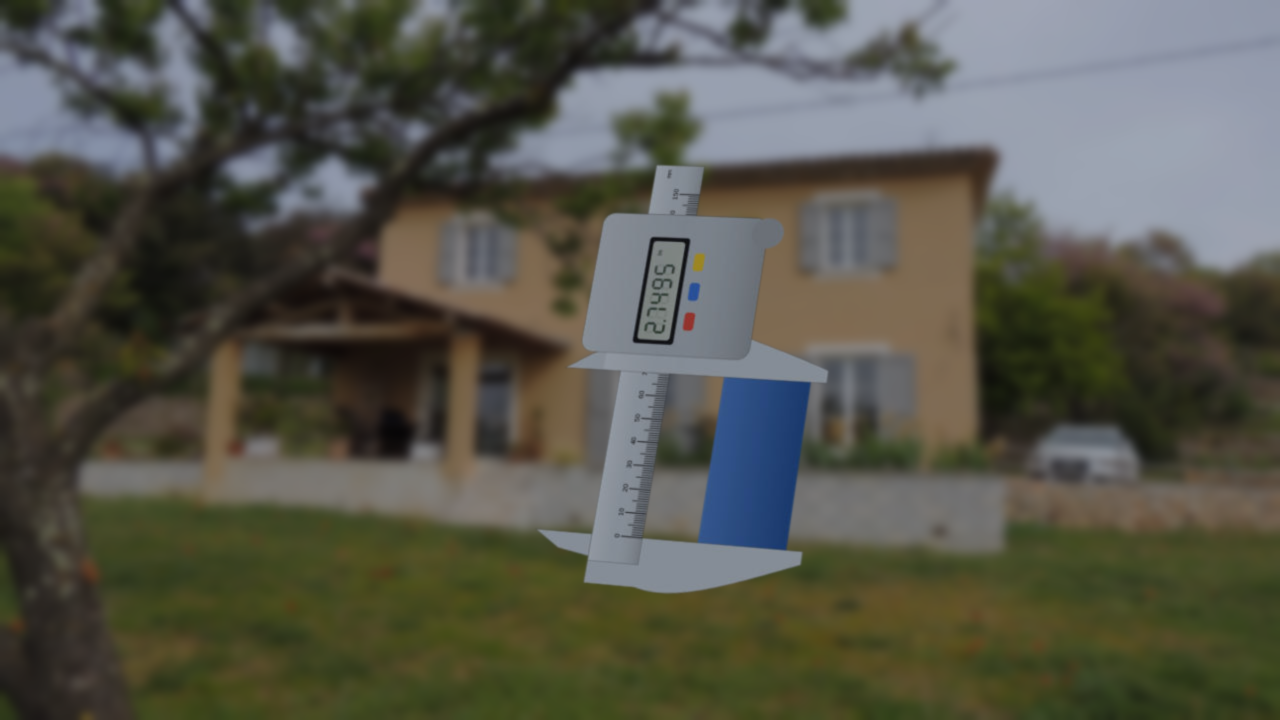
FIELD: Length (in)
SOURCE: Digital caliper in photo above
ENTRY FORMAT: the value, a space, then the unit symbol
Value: 2.7495 in
